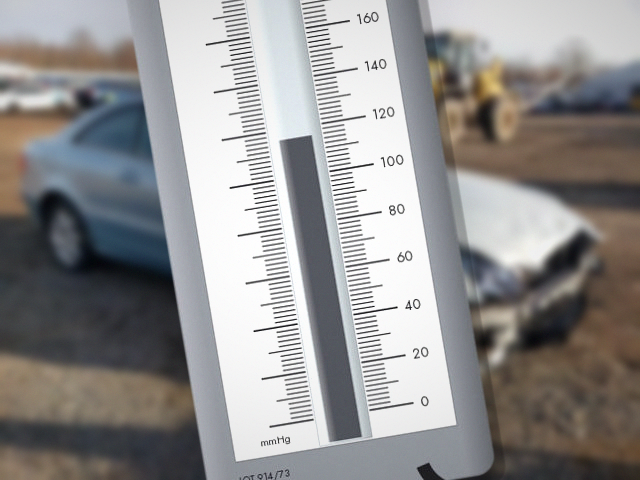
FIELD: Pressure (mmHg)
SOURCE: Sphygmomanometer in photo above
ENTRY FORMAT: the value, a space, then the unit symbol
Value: 116 mmHg
